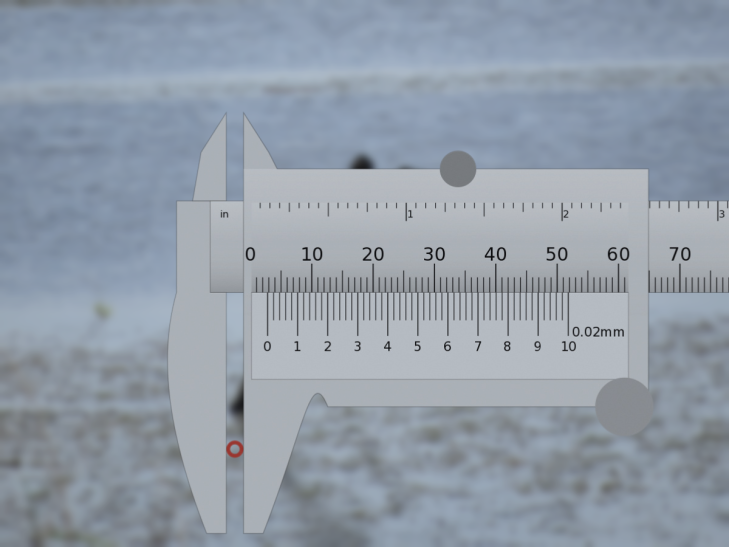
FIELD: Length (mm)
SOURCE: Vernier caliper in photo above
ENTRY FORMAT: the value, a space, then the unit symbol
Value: 2.8 mm
